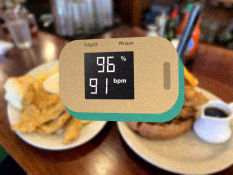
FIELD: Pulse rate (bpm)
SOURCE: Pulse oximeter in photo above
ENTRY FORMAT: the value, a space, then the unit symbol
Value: 91 bpm
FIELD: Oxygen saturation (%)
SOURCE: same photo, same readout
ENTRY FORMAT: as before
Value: 96 %
